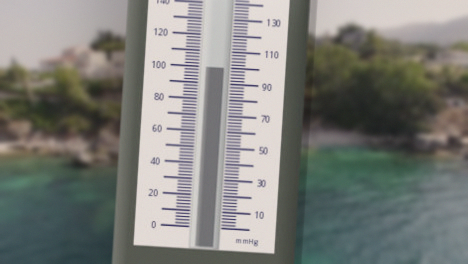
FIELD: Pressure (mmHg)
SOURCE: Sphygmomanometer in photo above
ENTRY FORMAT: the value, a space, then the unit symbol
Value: 100 mmHg
